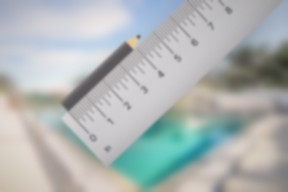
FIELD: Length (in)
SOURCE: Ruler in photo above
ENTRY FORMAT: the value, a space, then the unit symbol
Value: 4.5 in
